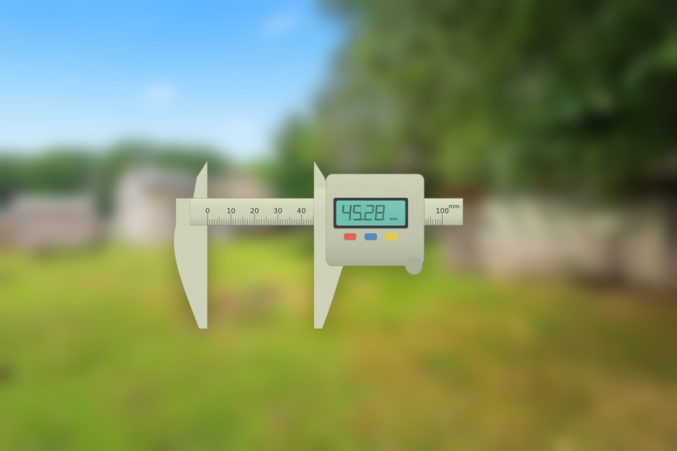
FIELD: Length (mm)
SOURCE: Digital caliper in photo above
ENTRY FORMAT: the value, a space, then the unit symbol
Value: 45.28 mm
